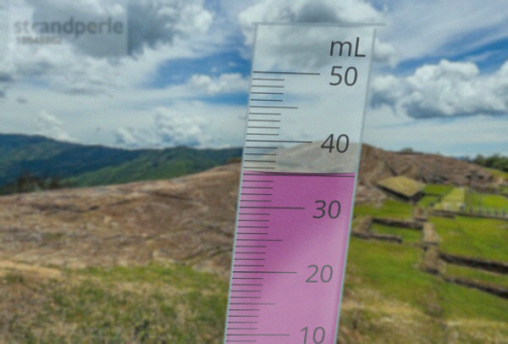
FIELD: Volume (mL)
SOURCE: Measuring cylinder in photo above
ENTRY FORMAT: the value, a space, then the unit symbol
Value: 35 mL
